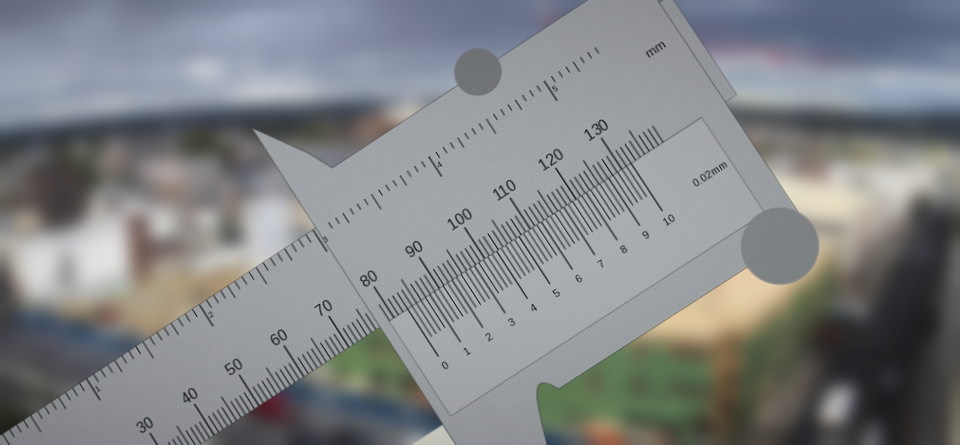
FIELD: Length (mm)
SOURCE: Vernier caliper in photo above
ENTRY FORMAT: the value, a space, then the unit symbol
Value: 83.0 mm
